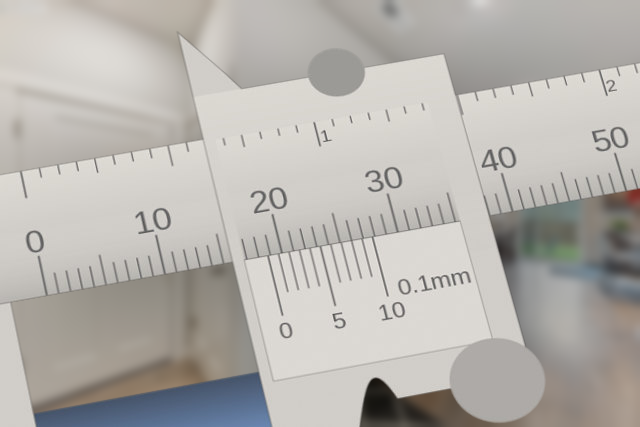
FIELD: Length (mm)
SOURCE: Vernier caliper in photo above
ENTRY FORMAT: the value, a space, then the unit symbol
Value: 18.8 mm
